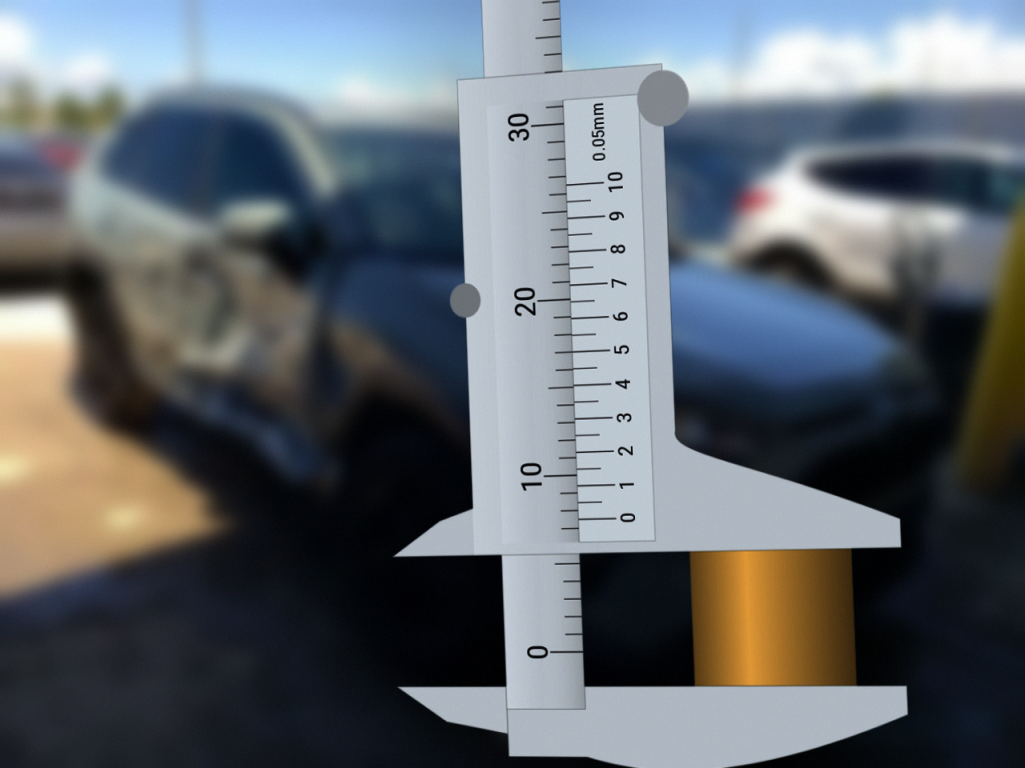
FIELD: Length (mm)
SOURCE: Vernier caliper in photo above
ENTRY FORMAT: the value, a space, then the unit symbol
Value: 7.5 mm
